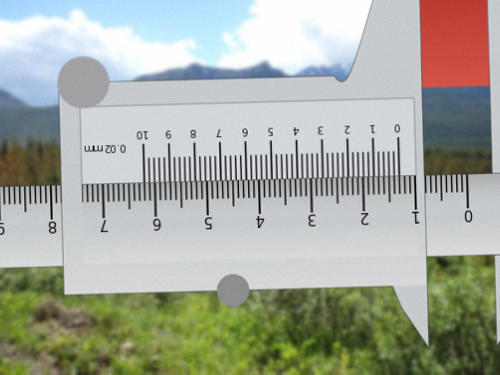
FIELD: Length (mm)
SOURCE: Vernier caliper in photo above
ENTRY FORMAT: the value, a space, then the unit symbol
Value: 13.0 mm
